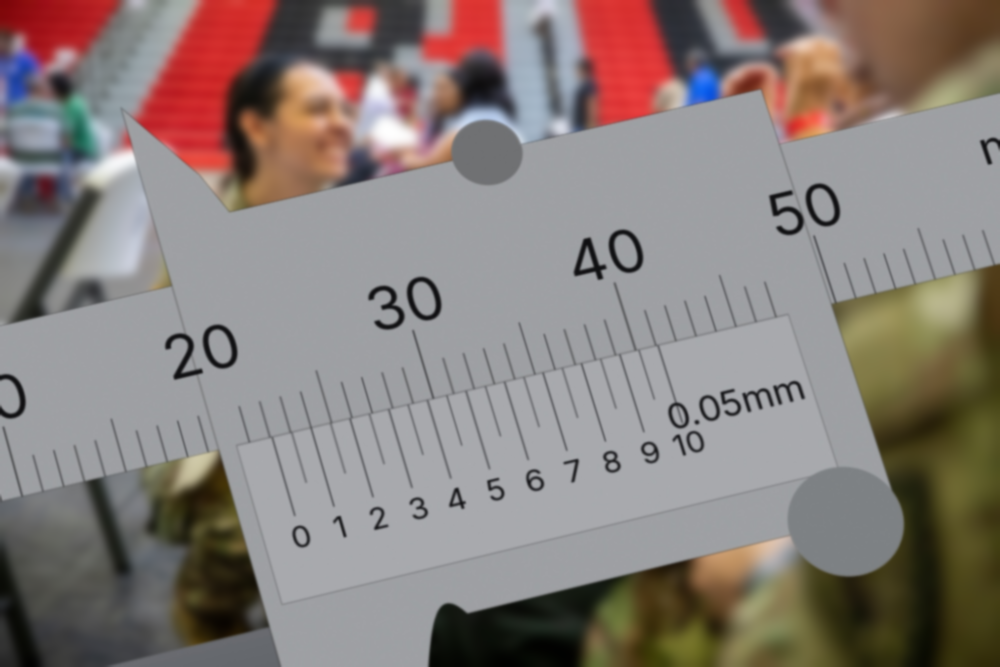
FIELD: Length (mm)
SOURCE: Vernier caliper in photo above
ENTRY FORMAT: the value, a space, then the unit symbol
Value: 22.1 mm
